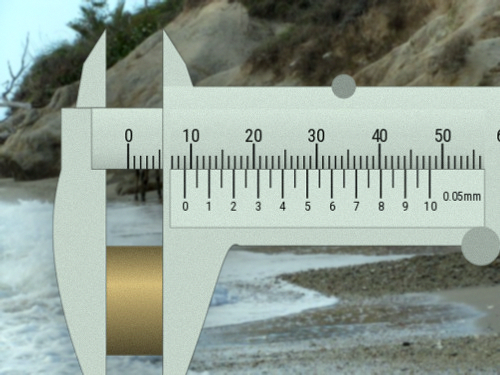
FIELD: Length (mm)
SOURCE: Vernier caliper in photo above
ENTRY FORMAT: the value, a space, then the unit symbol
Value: 9.0 mm
